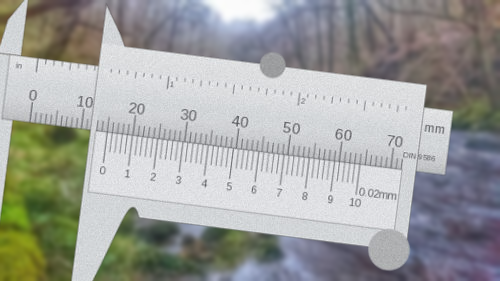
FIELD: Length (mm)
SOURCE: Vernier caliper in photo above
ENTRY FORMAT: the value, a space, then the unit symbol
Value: 15.0 mm
